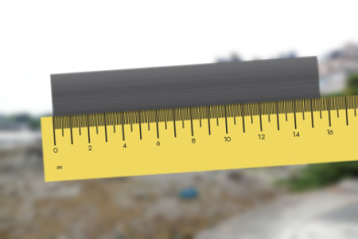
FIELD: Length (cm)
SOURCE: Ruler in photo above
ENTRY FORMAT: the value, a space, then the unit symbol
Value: 15.5 cm
